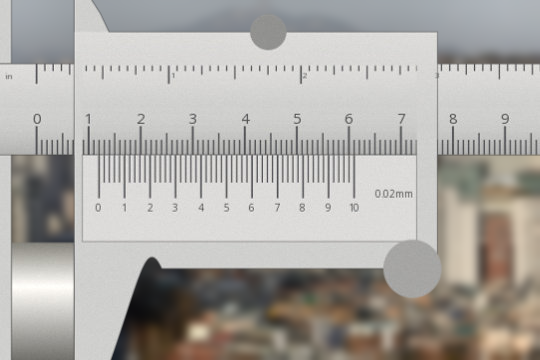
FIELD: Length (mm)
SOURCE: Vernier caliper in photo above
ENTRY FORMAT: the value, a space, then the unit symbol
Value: 12.0 mm
